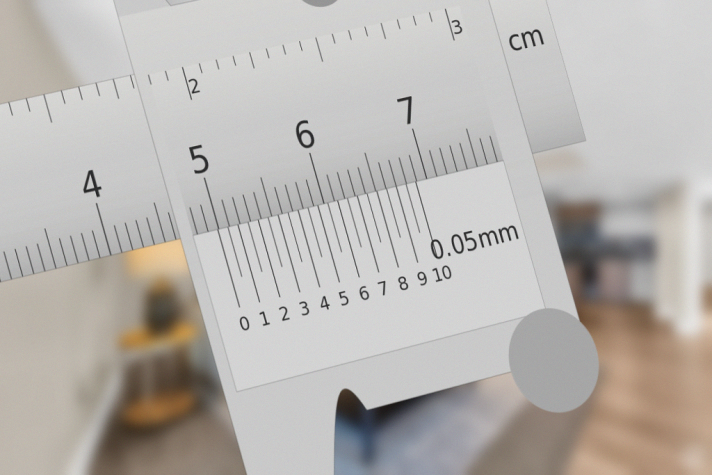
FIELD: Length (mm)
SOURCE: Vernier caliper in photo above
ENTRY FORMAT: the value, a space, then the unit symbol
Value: 49.9 mm
